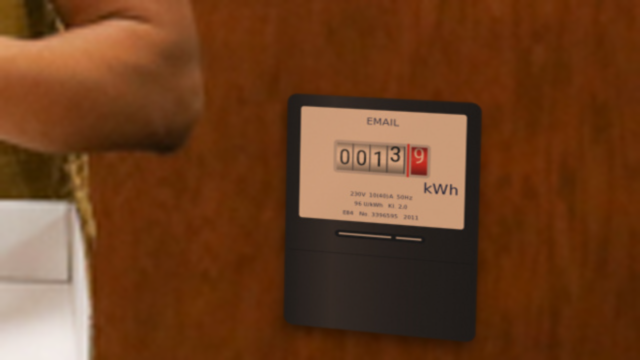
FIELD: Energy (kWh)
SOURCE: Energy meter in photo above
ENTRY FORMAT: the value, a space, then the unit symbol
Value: 13.9 kWh
